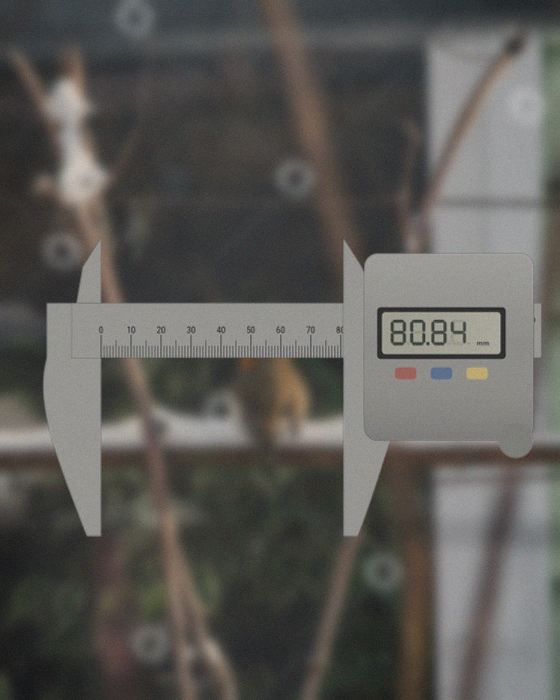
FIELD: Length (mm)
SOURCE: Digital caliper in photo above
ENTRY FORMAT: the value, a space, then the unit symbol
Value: 80.84 mm
